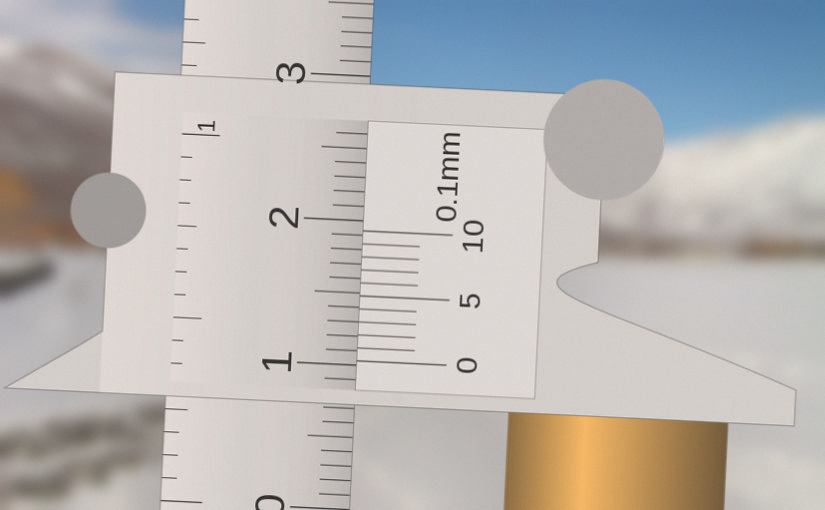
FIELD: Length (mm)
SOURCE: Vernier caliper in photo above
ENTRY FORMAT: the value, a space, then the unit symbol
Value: 10.3 mm
